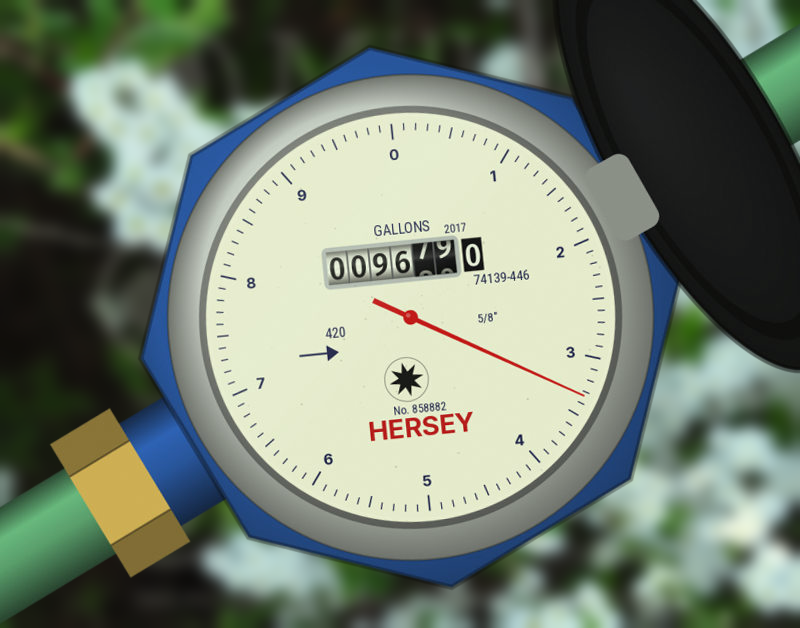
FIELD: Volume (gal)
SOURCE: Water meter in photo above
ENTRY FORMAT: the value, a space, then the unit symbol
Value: 96793.3 gal
